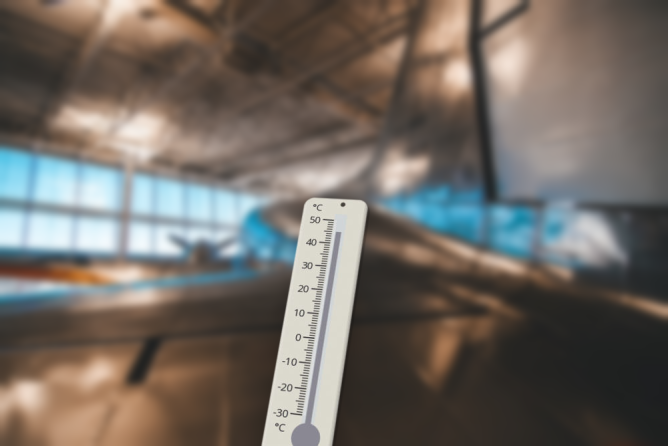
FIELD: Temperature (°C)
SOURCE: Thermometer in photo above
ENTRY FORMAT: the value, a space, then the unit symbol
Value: 45 °C
